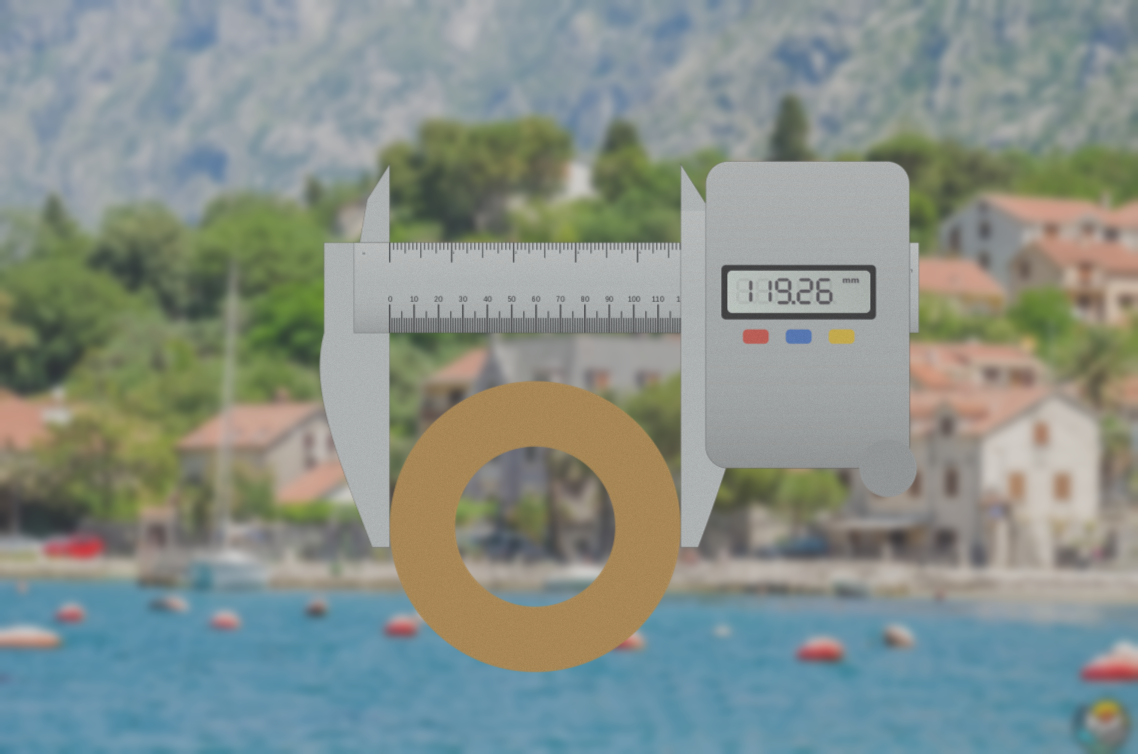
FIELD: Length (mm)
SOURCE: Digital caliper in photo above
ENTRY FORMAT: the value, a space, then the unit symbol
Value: 119.26 mm
